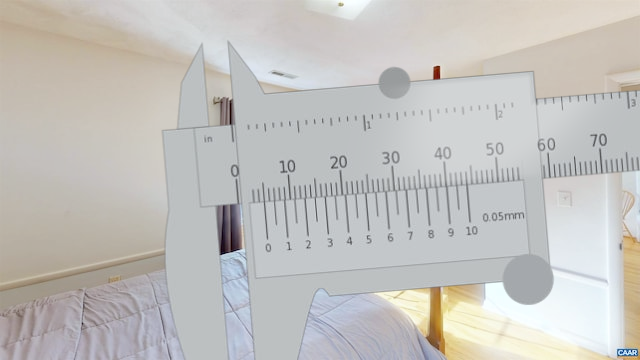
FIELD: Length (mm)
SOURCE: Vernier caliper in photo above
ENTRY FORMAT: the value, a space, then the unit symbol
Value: 5.0 mm
